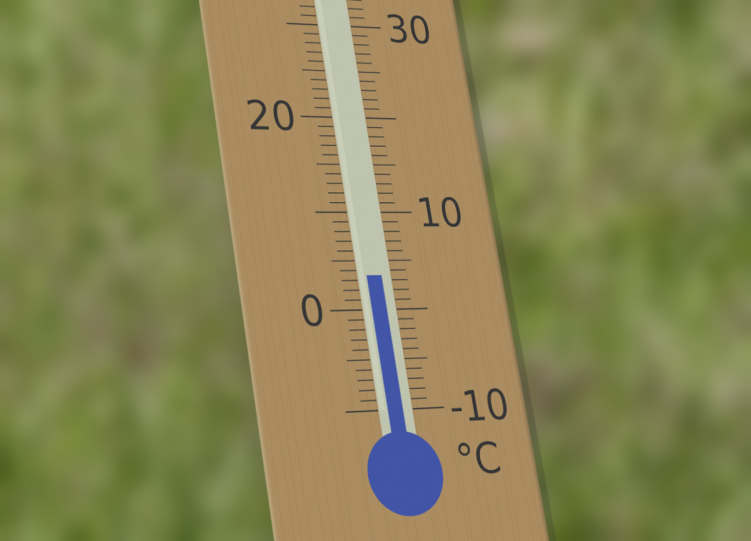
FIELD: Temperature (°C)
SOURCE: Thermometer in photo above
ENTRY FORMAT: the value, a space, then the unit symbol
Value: 3.5 °C
